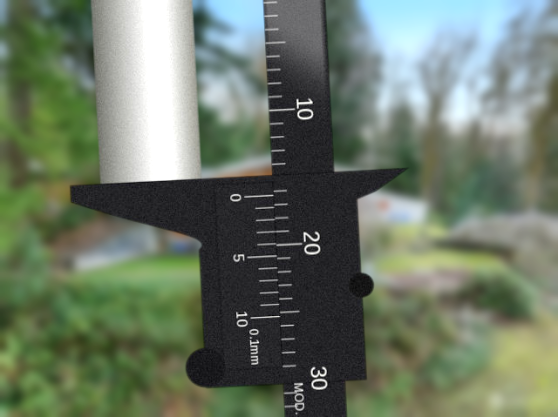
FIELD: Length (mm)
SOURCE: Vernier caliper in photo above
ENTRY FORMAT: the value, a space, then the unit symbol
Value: 16.3 mm
